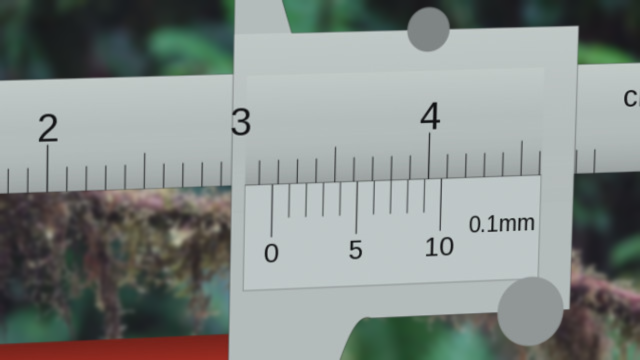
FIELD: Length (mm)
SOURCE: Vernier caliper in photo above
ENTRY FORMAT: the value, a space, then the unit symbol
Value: 31.7 mm
